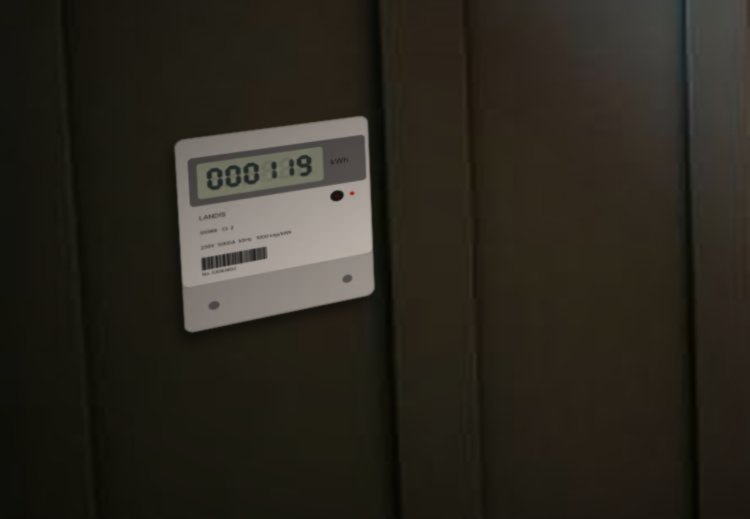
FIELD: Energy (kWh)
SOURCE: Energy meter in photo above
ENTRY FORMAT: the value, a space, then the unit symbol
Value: 119 kWh
